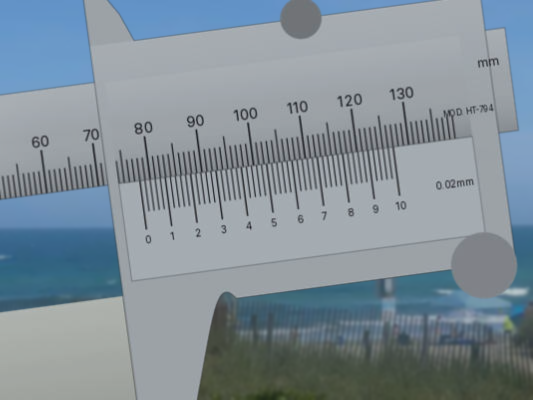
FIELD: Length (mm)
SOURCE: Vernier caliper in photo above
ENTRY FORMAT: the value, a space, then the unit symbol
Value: 78.0 mm
